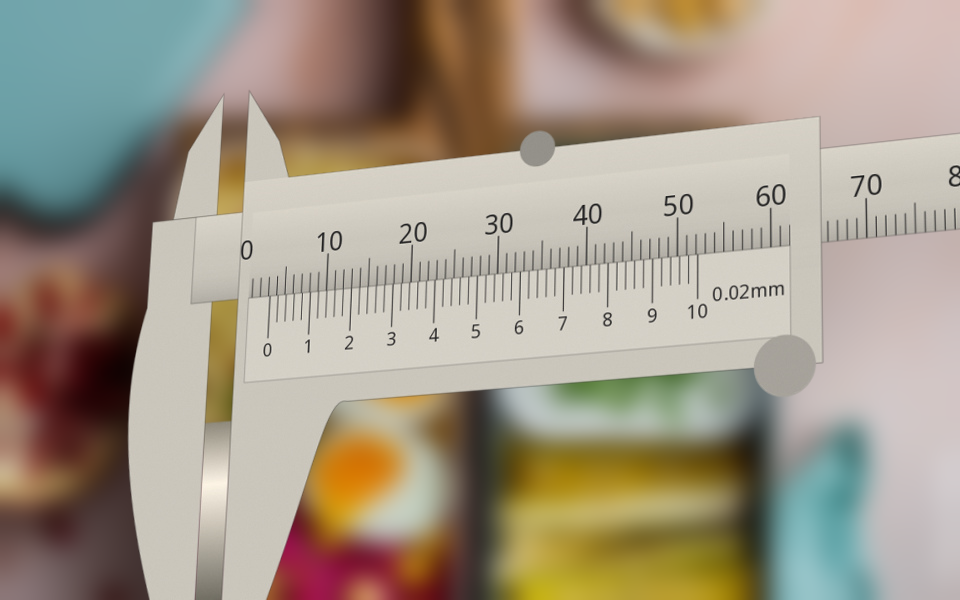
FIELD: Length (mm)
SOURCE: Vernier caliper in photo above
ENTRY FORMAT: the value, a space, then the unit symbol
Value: 3.2 mm
